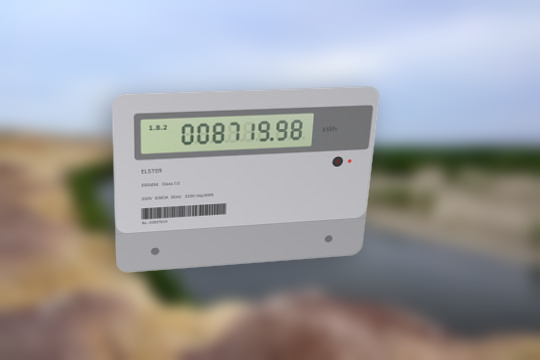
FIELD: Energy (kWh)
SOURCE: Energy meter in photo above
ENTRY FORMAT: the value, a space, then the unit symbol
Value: 8719.98 kWh
